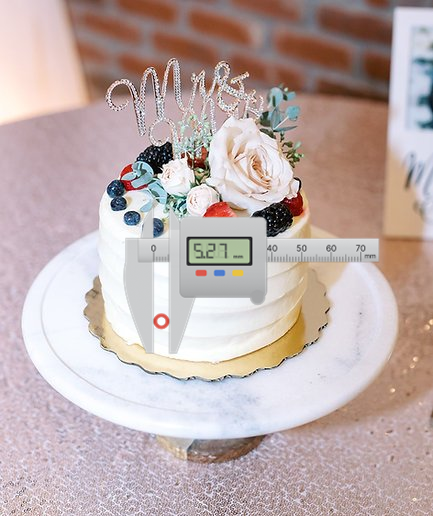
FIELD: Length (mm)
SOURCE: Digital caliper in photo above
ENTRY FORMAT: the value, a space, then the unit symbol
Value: 5.27 mm
